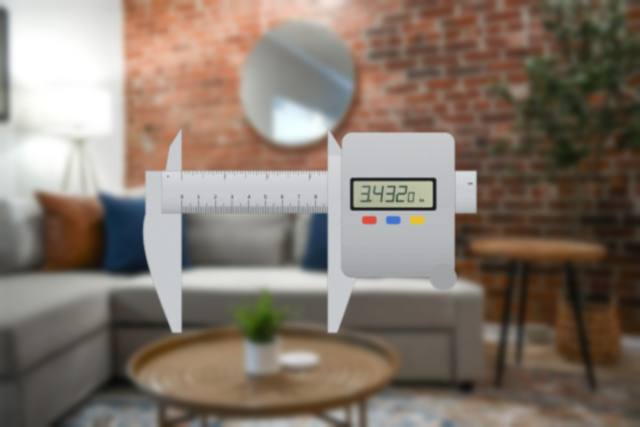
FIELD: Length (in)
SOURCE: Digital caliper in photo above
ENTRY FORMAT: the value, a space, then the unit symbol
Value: 3.4320 in
